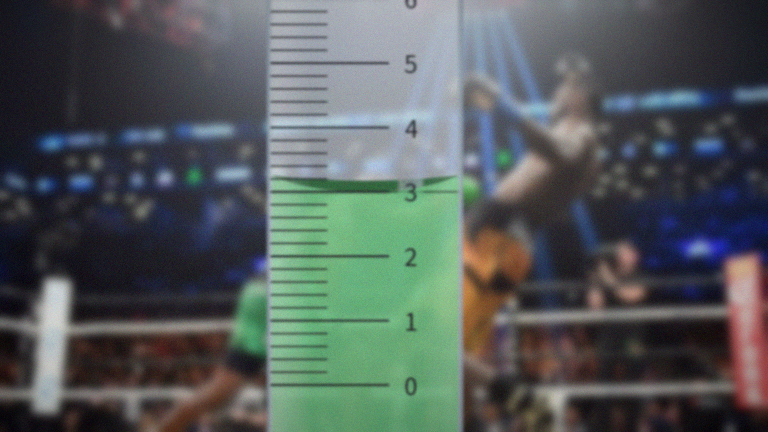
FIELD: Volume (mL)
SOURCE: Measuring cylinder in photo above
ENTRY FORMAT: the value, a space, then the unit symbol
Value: 3 mL
